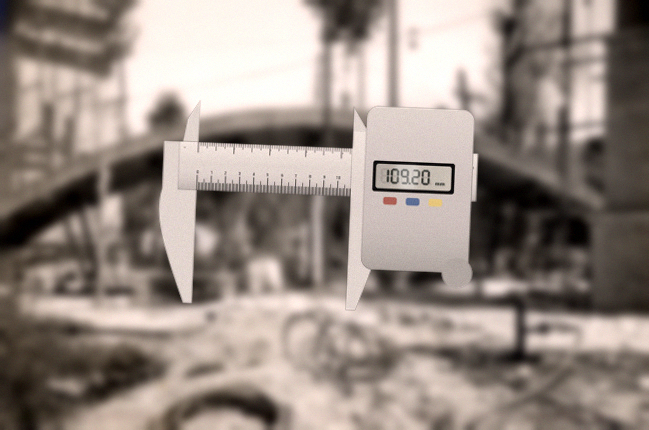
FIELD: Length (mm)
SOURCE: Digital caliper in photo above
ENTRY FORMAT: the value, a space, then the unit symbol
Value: 109.20 mm
